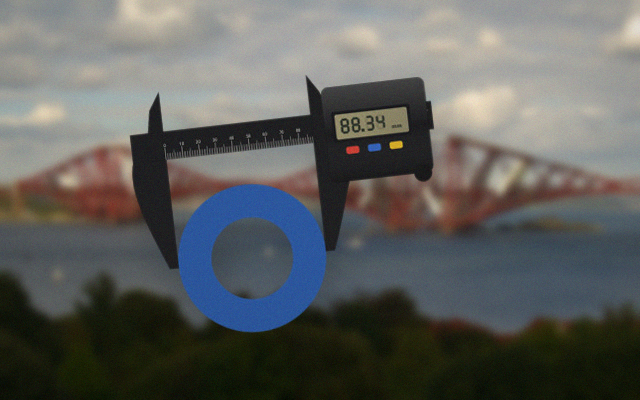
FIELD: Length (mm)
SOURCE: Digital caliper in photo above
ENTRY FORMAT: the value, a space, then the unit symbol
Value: 88.34 mm
